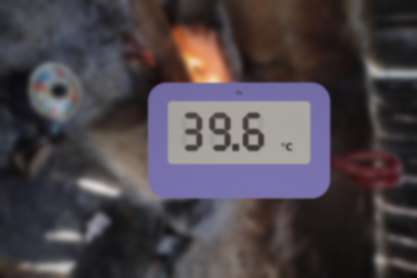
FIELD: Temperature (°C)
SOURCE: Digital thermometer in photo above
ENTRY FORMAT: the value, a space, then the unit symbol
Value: 39.6 °C
